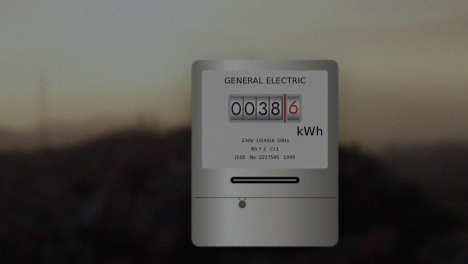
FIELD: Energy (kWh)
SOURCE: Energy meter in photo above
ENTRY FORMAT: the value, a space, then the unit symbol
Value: 38.6 kWh
